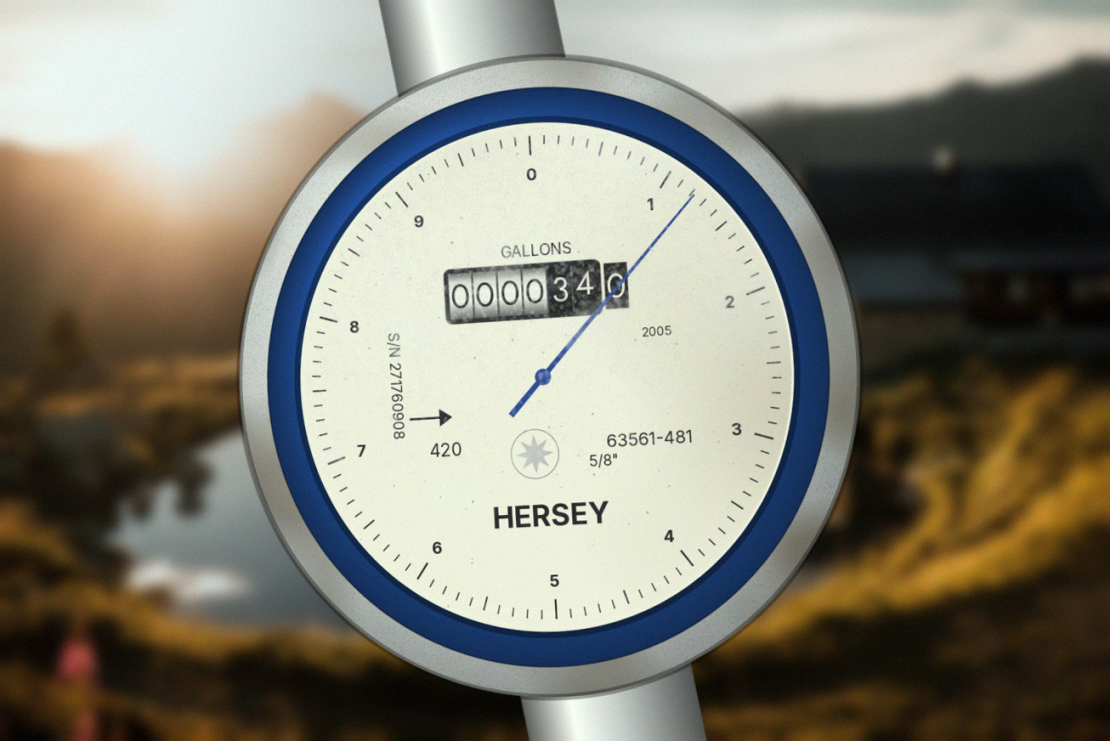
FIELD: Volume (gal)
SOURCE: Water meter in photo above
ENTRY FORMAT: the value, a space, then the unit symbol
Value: 341.2 gal
